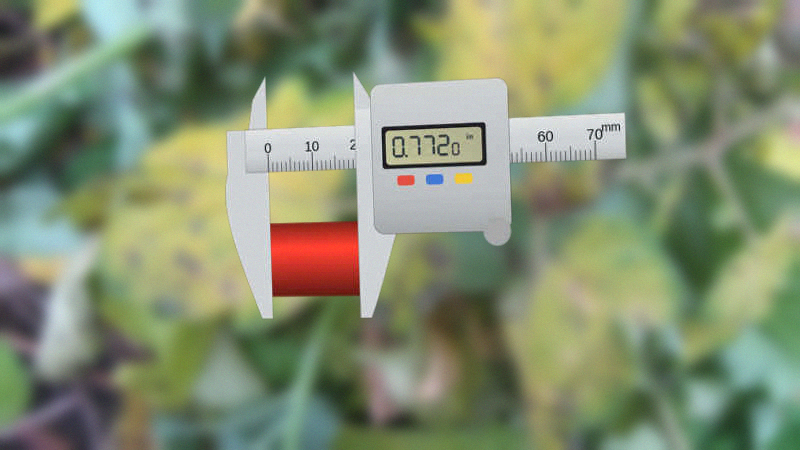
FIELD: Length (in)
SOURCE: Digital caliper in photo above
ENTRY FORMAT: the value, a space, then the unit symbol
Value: 0.7720 in
